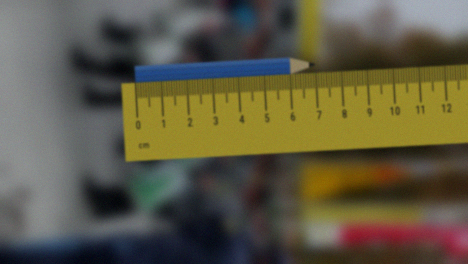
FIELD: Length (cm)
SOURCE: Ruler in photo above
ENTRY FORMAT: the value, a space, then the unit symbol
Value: 7 cm
